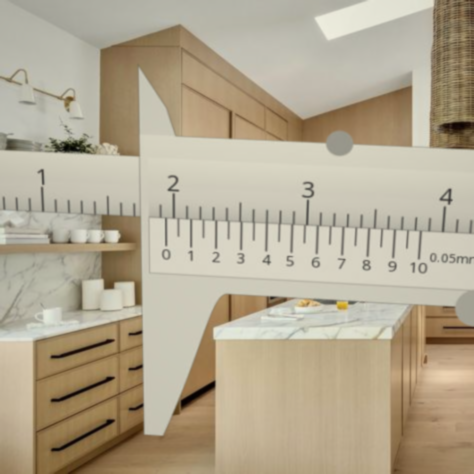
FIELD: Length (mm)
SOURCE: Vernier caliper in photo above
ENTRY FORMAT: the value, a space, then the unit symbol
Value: 19.4 mm
